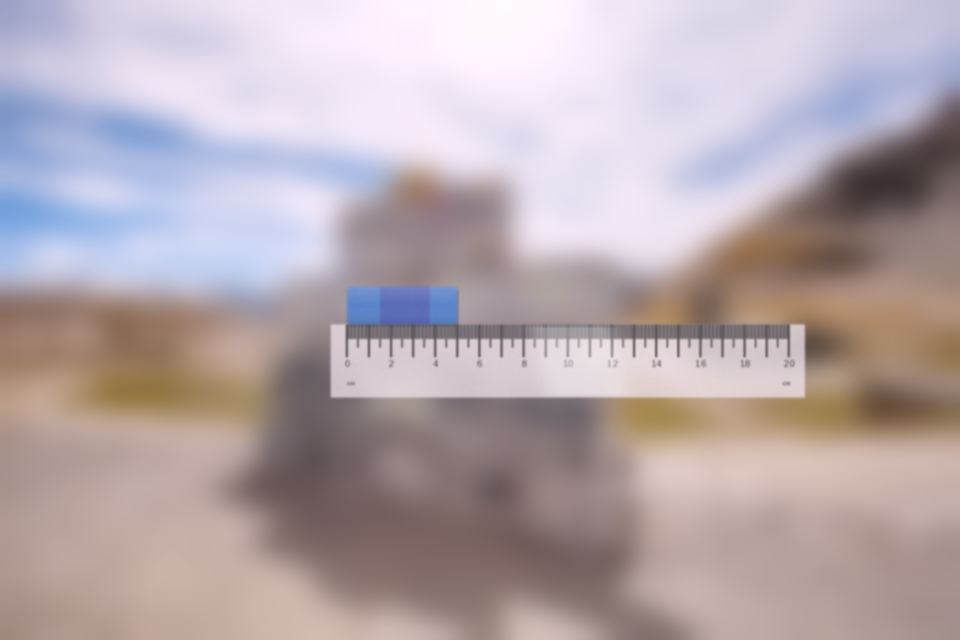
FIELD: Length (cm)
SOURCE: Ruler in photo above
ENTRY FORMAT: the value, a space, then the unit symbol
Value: 5 cm
